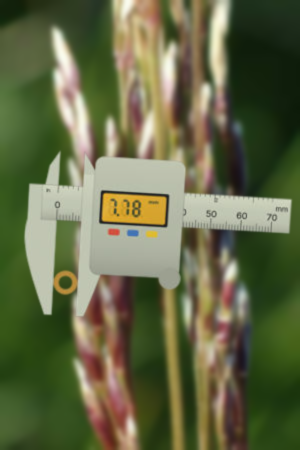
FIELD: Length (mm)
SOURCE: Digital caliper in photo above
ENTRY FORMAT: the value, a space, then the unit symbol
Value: 7.78 mm
